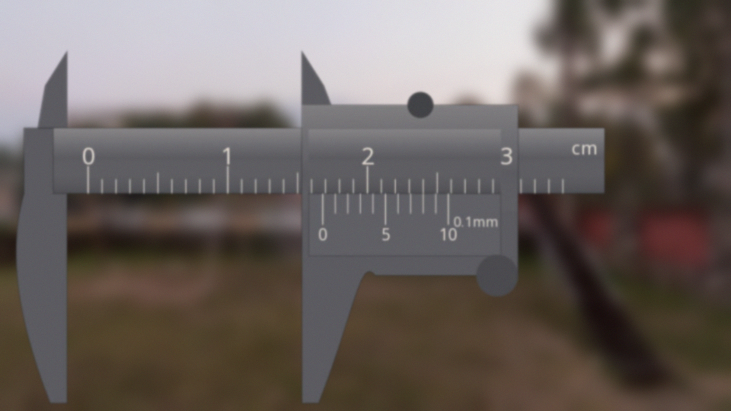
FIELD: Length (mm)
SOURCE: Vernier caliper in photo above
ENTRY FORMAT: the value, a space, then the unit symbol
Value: 16.8 mm
